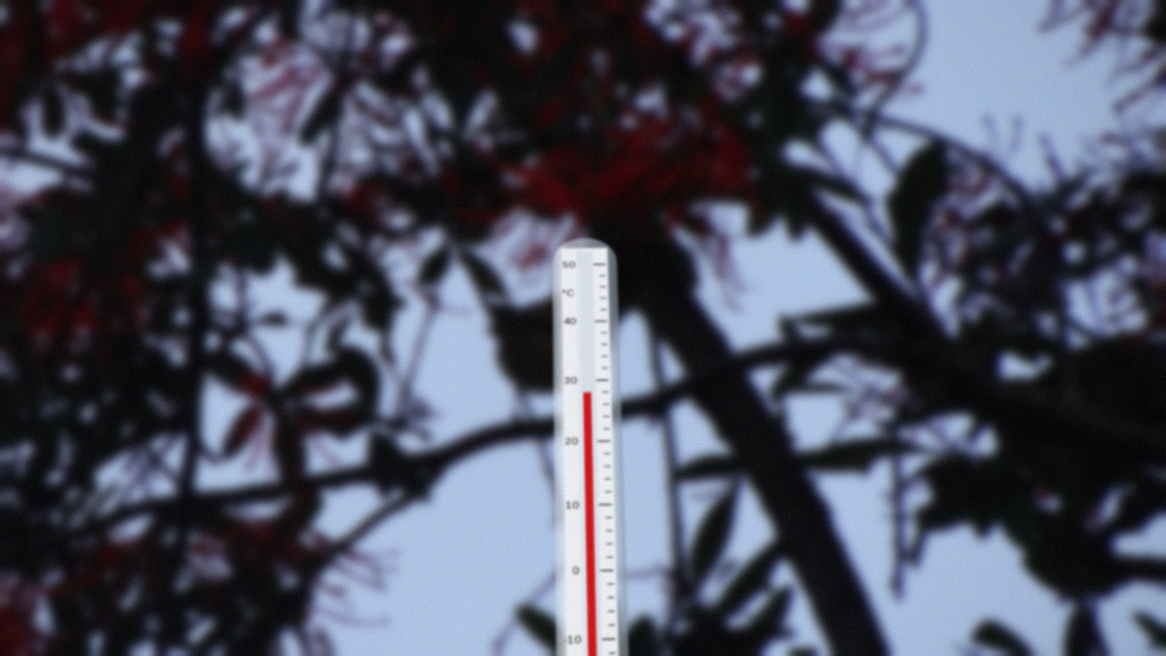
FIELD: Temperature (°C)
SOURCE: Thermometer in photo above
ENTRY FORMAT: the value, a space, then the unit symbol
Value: 28 °C
